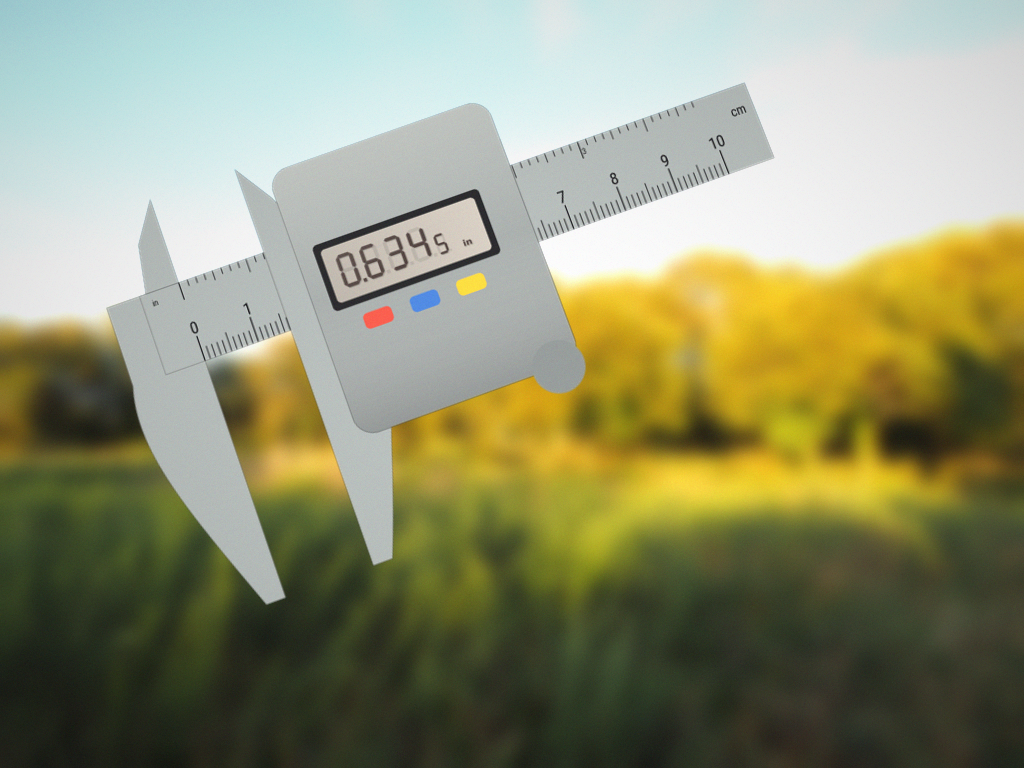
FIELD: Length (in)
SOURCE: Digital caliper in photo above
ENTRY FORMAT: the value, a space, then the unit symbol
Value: 0.6345 in
